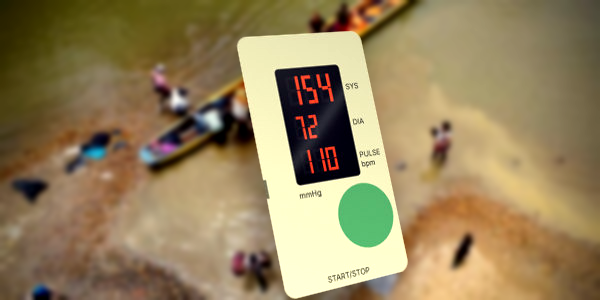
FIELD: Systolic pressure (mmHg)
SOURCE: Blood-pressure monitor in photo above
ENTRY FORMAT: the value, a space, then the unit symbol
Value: 154 mmHg
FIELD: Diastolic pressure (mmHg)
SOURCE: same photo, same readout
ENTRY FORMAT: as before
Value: 72 mmHg
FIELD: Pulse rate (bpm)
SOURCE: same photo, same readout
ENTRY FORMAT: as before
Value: 110 bpm
